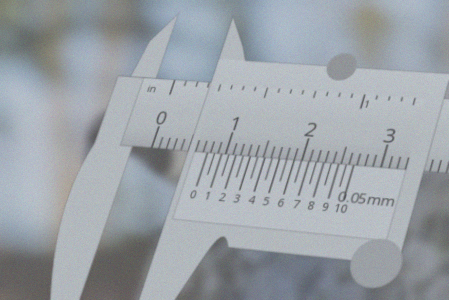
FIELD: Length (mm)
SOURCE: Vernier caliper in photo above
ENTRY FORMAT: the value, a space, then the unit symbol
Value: 7.6 mm
